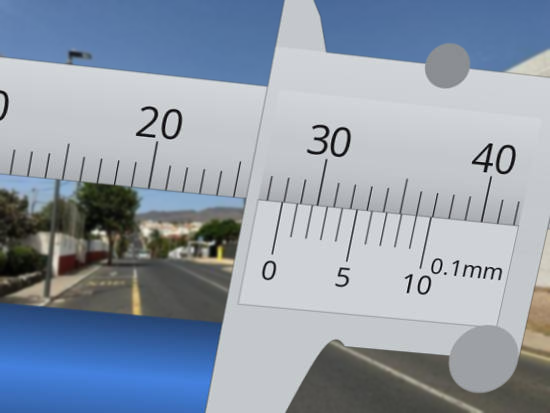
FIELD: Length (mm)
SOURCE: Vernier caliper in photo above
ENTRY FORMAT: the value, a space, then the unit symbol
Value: 27.9 mm
